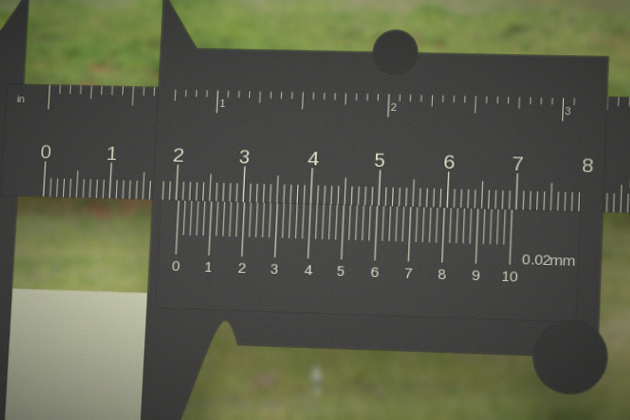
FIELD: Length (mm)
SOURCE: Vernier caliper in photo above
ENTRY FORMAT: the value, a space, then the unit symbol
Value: 20.4 mm
